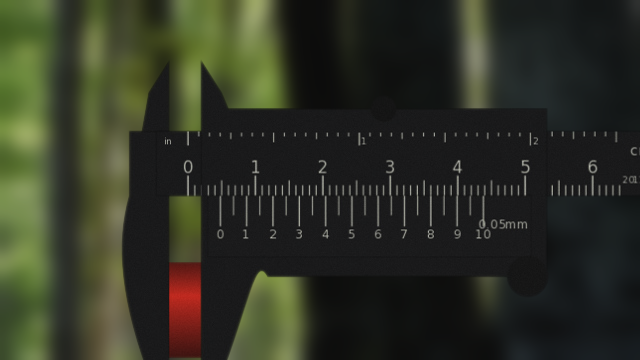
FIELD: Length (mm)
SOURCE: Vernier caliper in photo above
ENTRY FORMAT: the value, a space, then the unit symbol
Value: 4.8 mm
